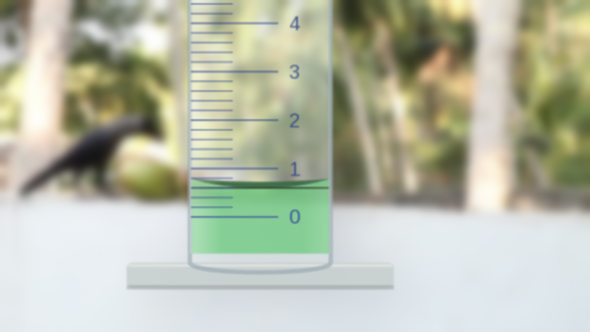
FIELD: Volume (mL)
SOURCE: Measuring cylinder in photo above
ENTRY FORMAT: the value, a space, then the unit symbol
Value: 0.6 mL
